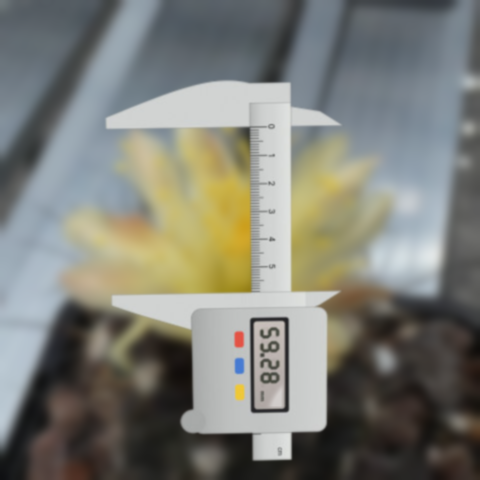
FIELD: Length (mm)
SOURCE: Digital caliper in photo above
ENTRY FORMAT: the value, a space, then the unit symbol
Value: 59.28 mm
